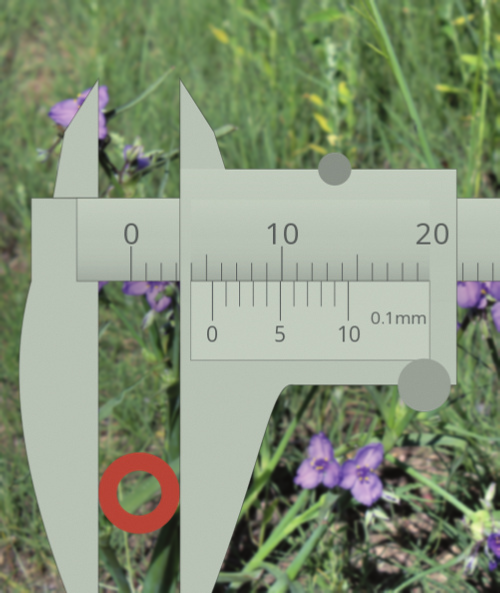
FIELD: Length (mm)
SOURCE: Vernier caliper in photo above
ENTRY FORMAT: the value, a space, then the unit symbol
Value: 5.4 mm
